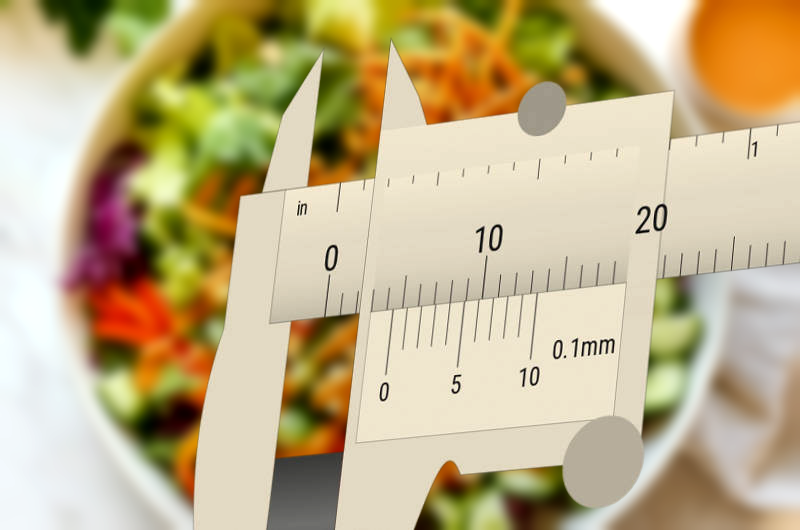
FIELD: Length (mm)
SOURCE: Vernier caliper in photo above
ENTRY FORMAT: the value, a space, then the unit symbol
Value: 4.4 mm
